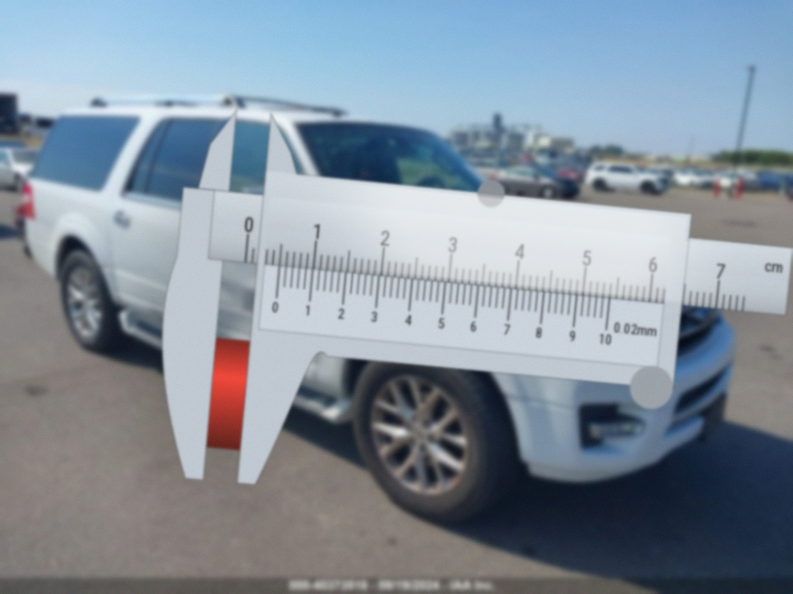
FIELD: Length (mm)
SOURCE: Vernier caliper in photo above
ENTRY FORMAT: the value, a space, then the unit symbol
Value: 5.0 mm
